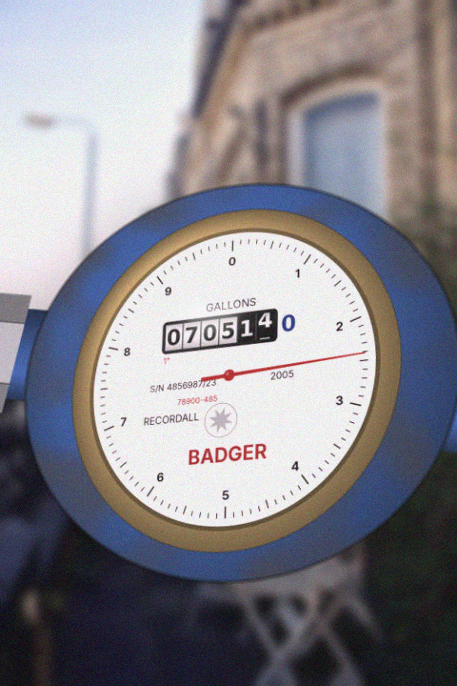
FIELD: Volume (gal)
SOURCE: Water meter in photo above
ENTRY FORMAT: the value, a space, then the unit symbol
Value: 705142.4 gal
